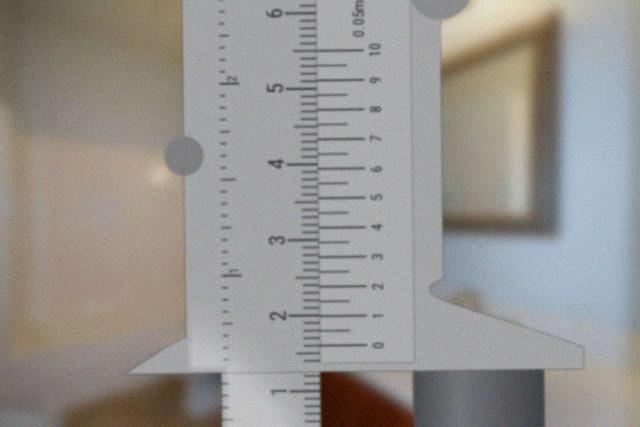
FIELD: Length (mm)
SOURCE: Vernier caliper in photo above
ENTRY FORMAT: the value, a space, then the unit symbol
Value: 16.0 mm
